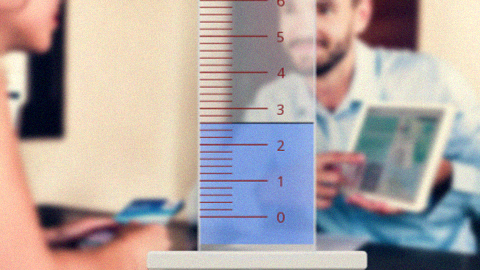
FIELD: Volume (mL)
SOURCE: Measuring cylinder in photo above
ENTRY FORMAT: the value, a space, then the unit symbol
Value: 2.6 mL
